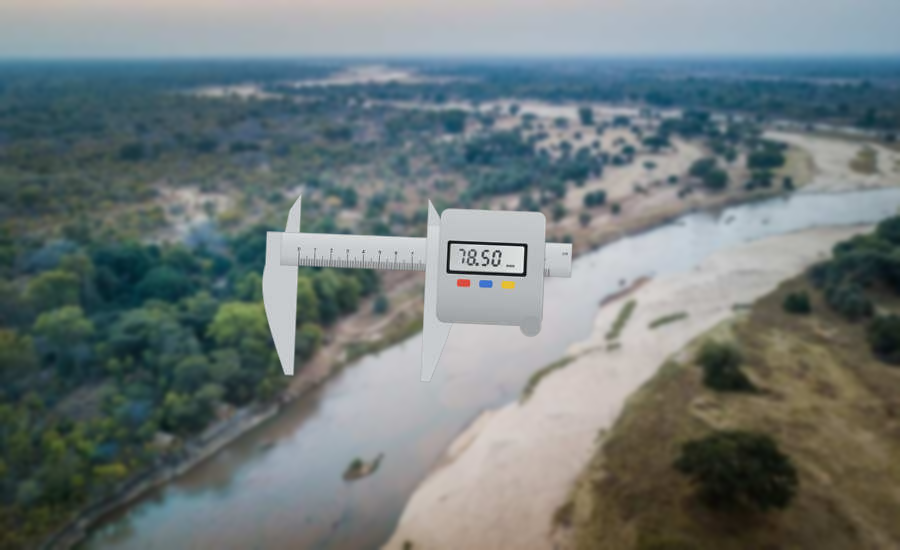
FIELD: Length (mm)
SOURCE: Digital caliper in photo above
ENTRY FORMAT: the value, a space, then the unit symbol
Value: 78.50 mm
